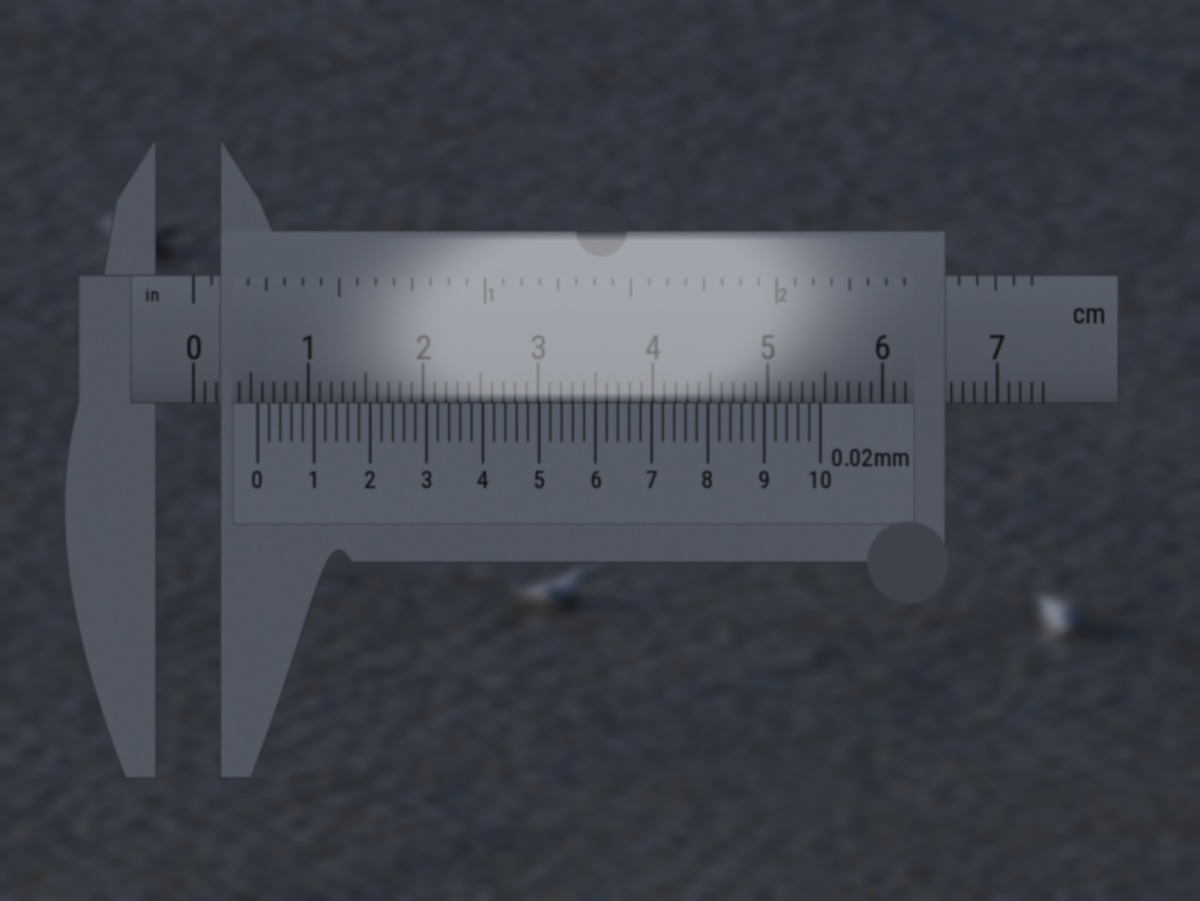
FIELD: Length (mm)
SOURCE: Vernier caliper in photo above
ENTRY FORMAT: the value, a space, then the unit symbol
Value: 5.6 mm
